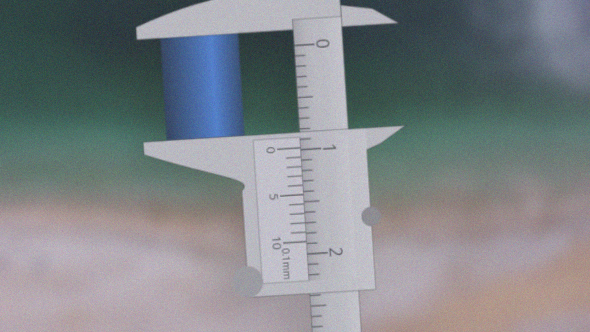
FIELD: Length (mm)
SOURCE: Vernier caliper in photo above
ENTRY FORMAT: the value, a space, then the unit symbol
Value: 9.8 mm
